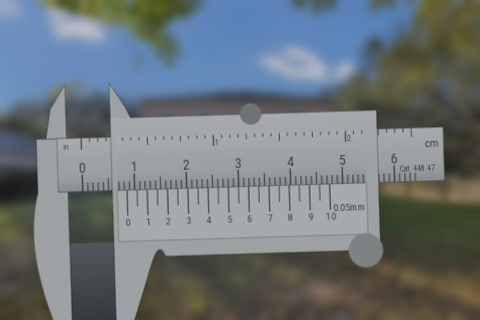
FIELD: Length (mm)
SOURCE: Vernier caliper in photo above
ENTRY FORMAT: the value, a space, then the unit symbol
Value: 8.5 mm
